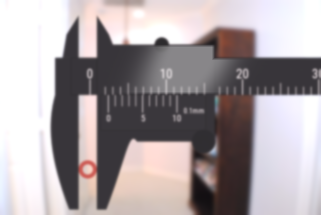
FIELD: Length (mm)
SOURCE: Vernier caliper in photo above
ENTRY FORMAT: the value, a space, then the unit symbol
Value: 2.4 mm
